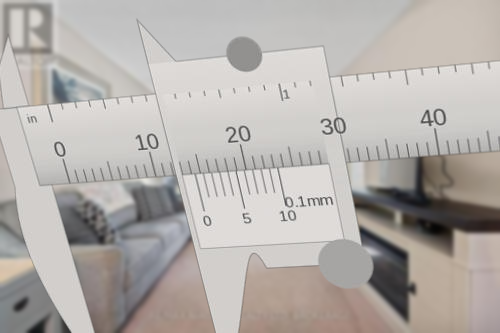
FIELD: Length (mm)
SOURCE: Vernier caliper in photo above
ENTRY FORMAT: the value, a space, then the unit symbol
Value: 14.4 mm
